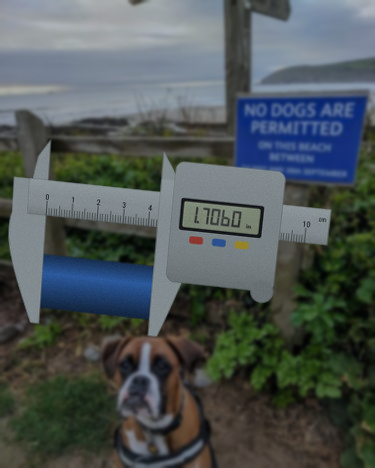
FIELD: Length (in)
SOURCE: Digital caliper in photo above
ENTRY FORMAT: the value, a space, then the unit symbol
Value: 1.7060 in
